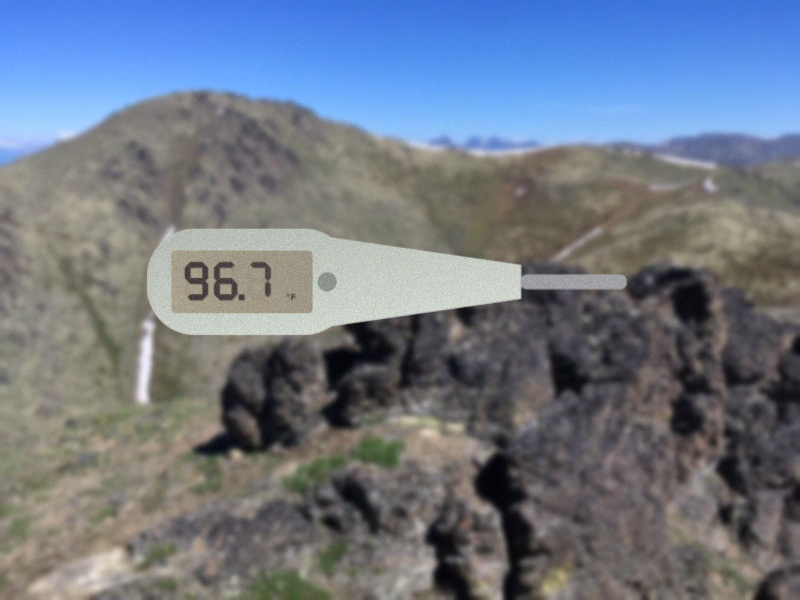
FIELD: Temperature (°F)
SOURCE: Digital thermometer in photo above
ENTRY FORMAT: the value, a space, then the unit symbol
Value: 96.7 °F
